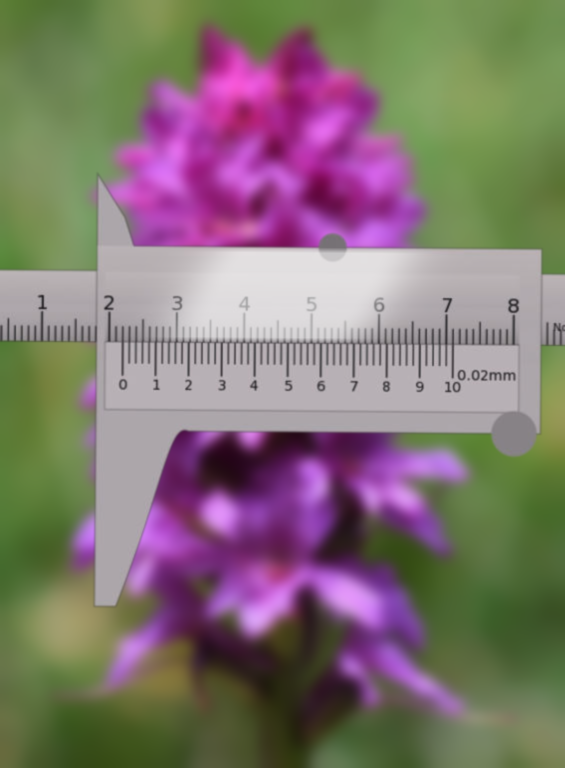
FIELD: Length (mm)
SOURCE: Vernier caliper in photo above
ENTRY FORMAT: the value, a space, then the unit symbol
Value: 22.0 mm
